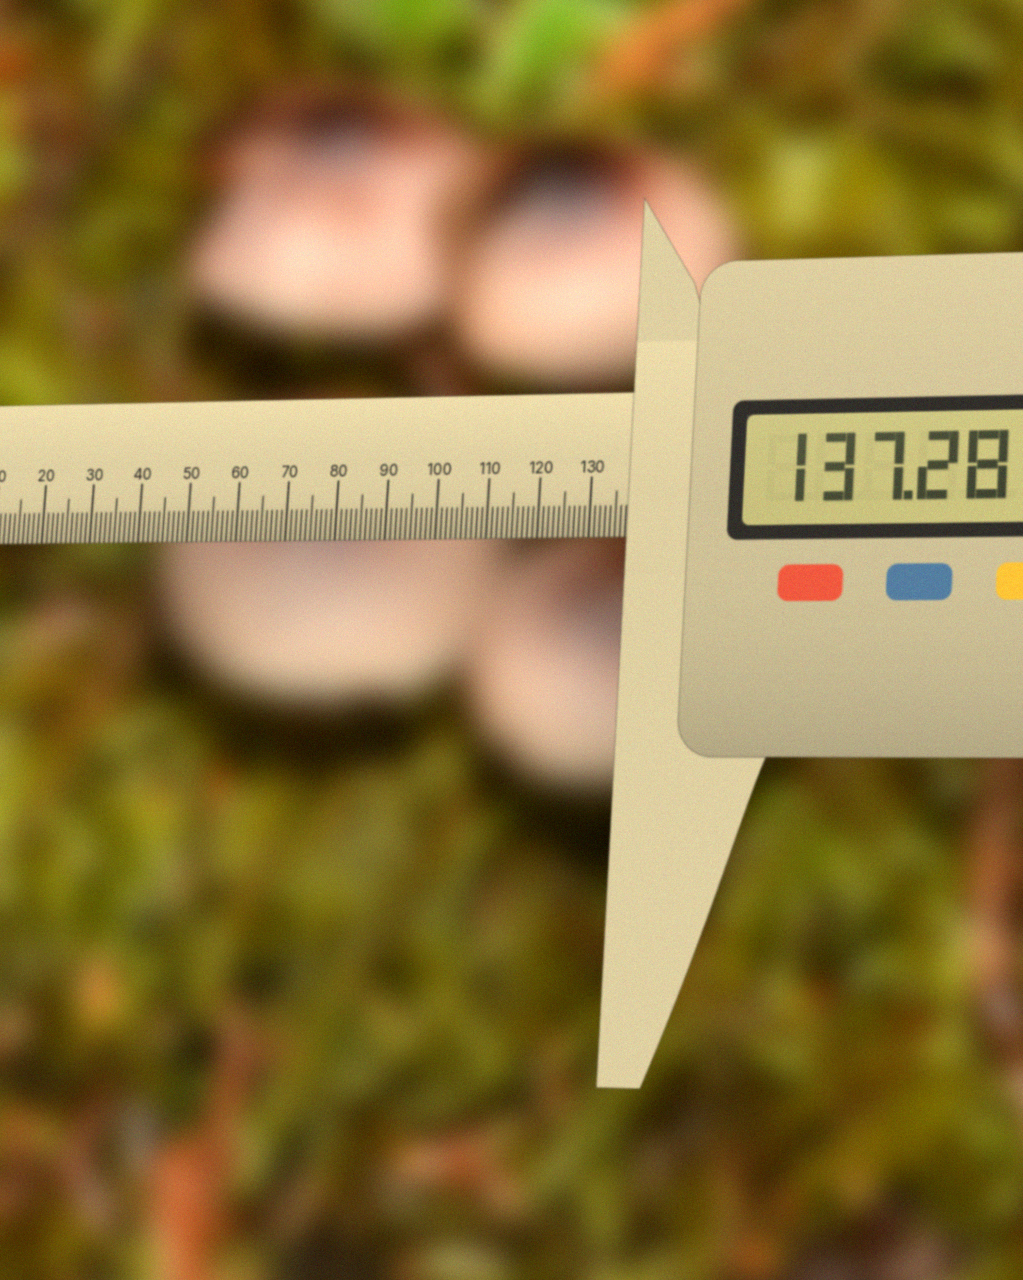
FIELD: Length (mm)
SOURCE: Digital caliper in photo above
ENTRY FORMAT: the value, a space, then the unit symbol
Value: 137.28 mm
